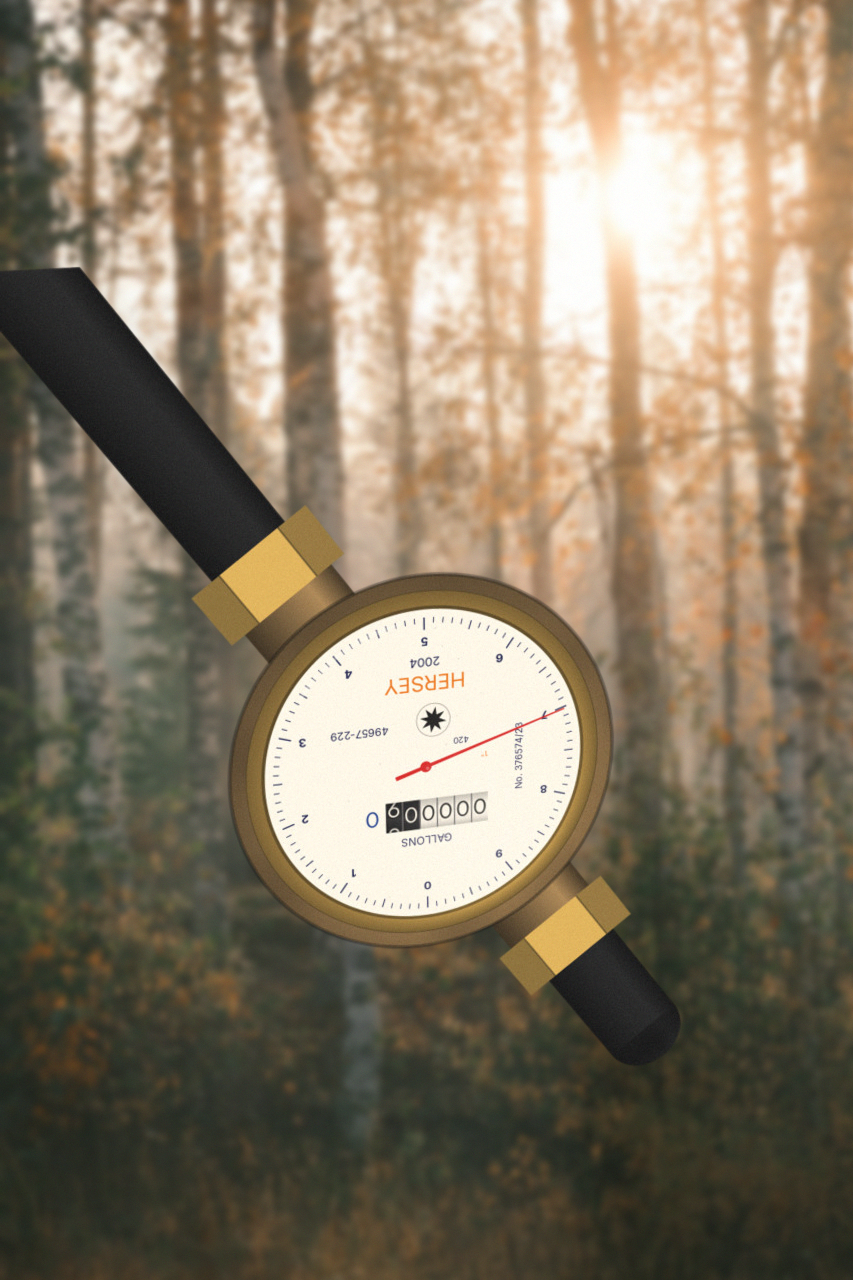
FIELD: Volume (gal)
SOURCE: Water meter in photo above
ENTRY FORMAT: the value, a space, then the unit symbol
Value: 87.0 gal
